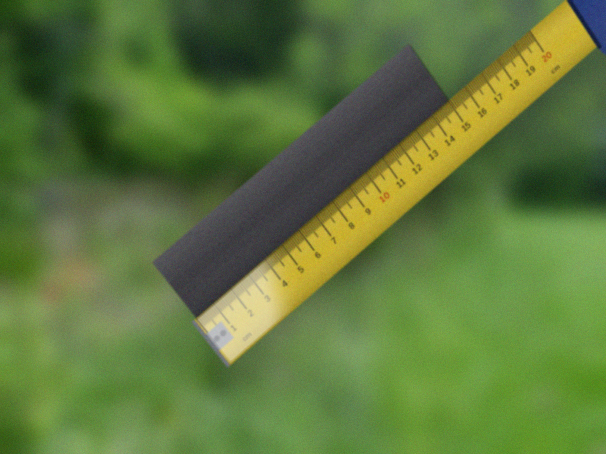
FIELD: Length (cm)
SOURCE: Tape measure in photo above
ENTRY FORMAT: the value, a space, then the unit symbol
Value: 15 cm
